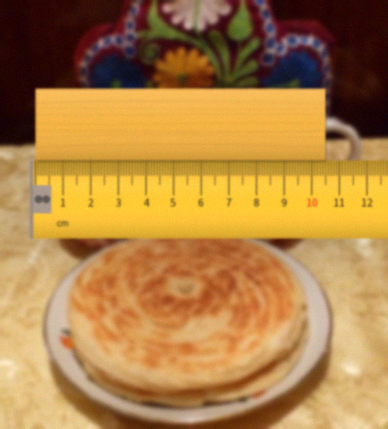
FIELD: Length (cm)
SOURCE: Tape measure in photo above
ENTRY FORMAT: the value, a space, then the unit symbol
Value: 10.5 cm
